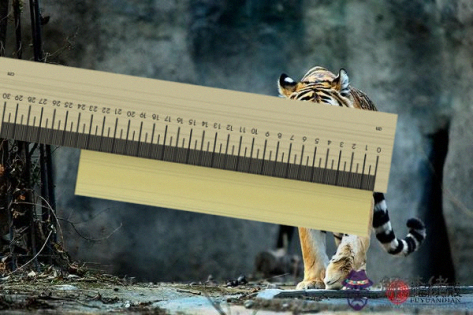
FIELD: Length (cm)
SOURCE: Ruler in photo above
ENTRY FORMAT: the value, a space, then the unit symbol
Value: 23.5 cm
